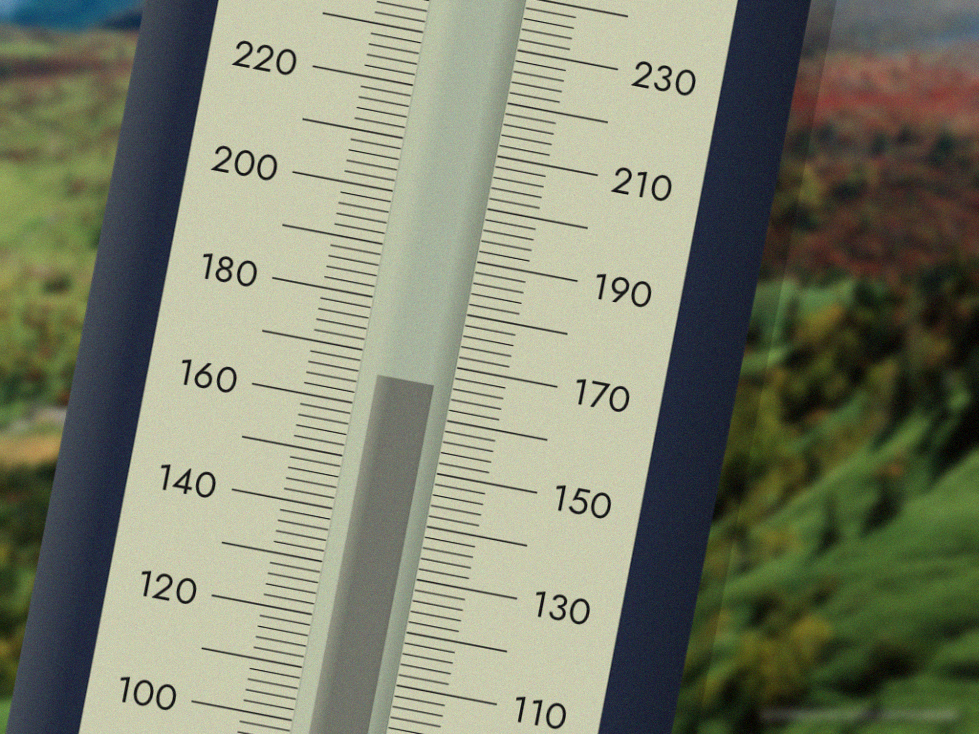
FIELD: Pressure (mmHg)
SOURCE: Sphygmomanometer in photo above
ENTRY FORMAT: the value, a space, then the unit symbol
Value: 166 mmHg
